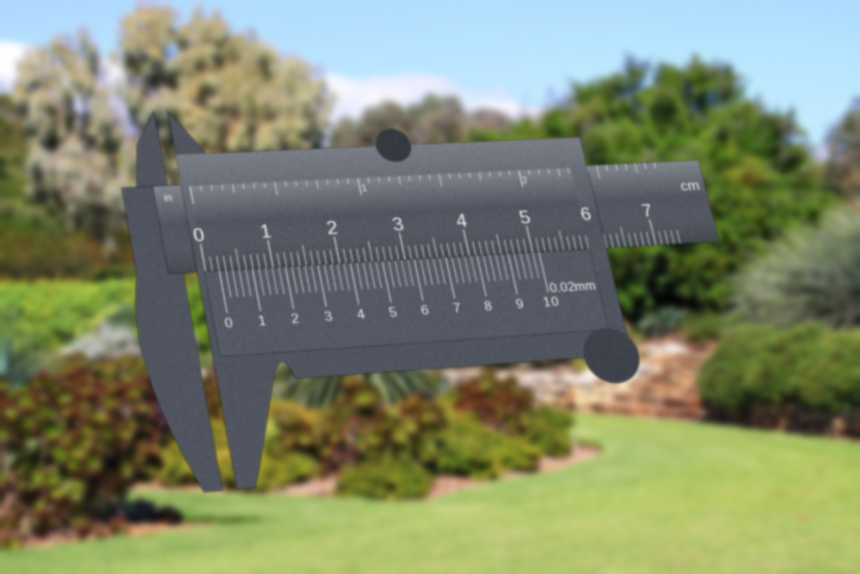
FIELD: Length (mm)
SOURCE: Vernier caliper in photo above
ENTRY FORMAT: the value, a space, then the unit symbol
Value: 2.0 mm
